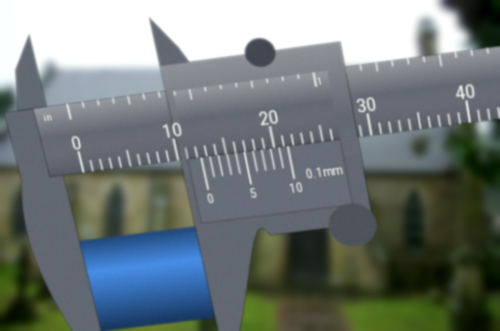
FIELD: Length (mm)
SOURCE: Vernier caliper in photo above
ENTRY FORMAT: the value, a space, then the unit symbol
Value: 12.4 mm
